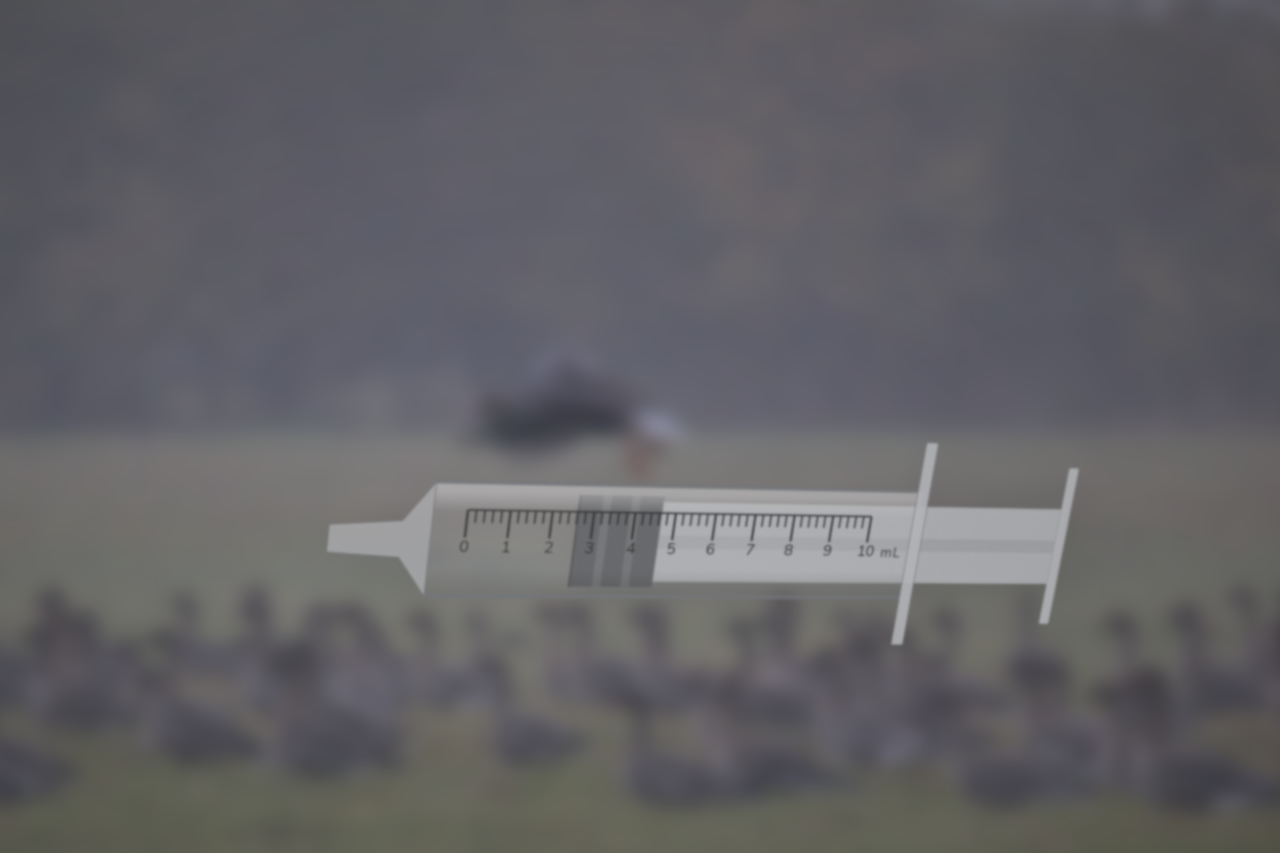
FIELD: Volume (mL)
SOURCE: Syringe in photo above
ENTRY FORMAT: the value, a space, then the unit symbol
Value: 2.6 mL
